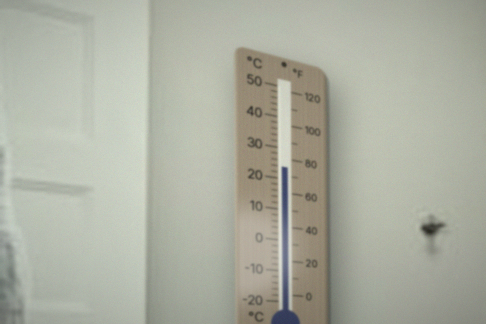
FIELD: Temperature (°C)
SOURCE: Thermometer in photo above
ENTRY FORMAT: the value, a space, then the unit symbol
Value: 24 °C
